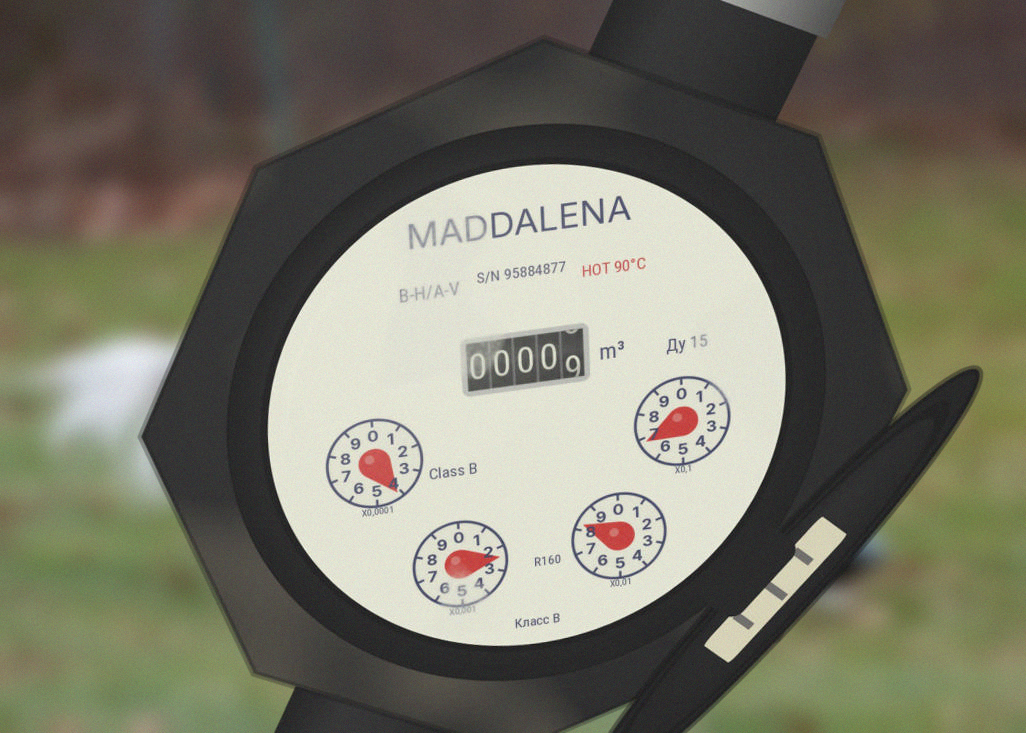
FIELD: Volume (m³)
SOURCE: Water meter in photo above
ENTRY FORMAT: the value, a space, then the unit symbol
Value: 8.6824 m³
